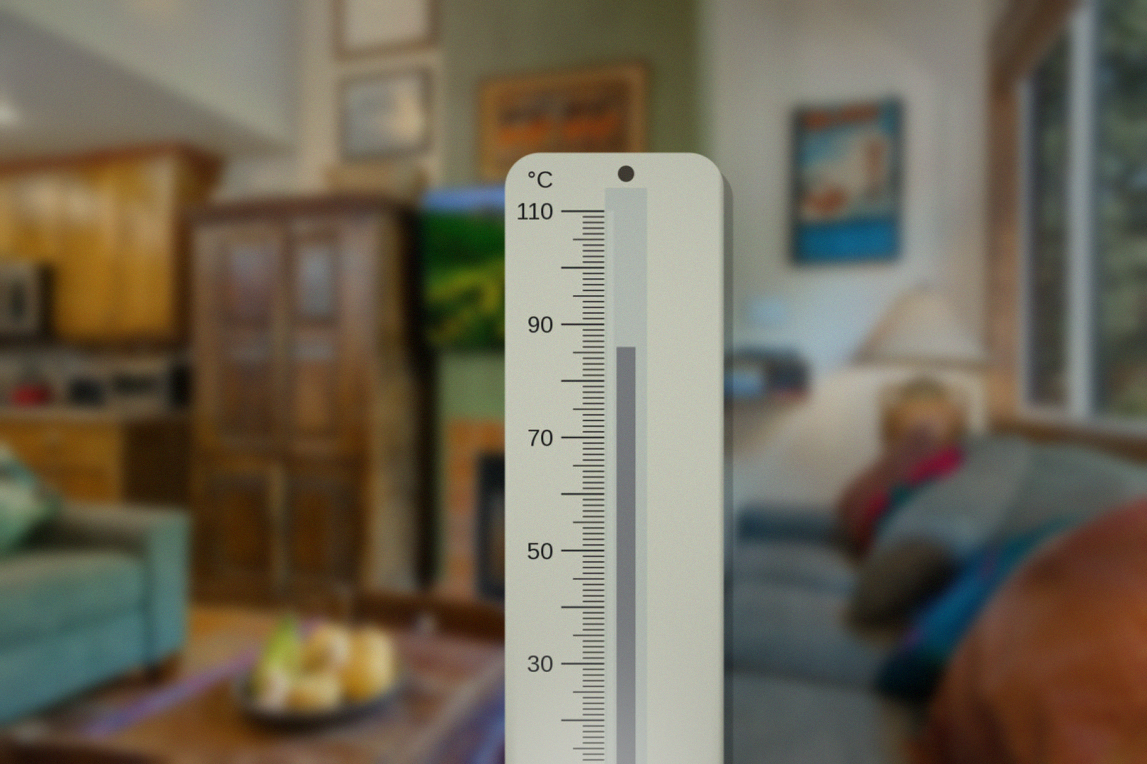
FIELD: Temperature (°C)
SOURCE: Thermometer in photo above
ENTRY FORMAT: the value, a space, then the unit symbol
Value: 86 °C
